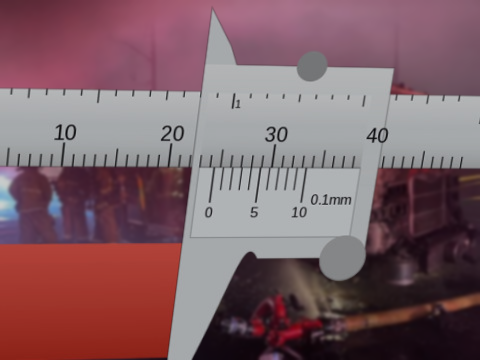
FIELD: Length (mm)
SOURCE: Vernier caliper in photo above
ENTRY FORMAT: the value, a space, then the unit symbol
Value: 24.4 mm
